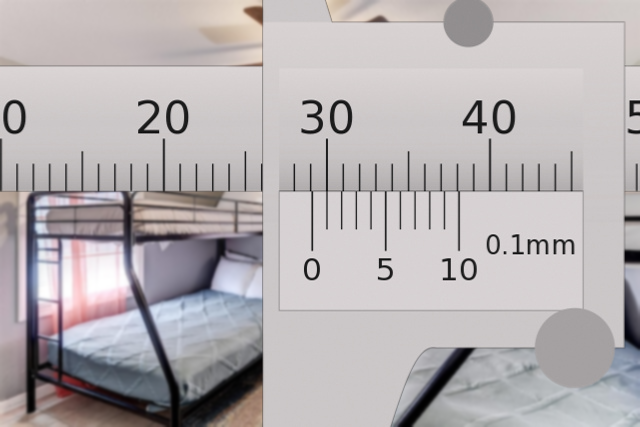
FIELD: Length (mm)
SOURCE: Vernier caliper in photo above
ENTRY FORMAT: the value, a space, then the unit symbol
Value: 29.1 mm
